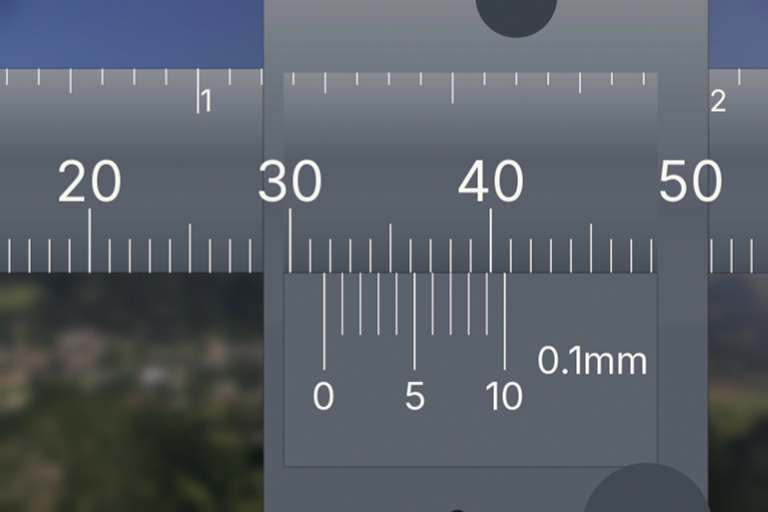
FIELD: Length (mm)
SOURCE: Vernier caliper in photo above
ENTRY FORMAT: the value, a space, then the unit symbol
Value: 31.7 mm
